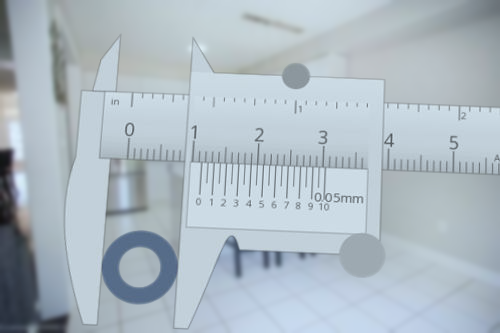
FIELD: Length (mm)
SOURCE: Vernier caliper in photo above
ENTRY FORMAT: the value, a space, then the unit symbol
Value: 11.4 mm
